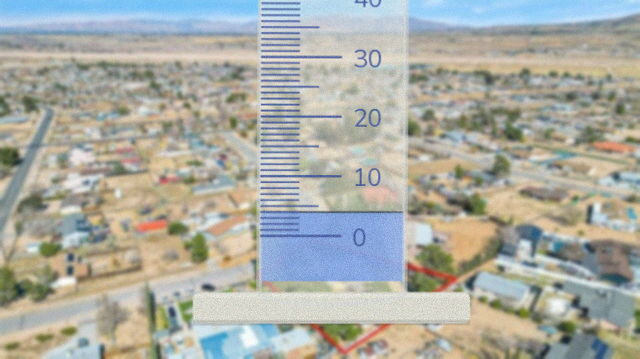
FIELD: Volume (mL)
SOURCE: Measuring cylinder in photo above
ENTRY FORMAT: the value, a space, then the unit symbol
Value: 4 mL
